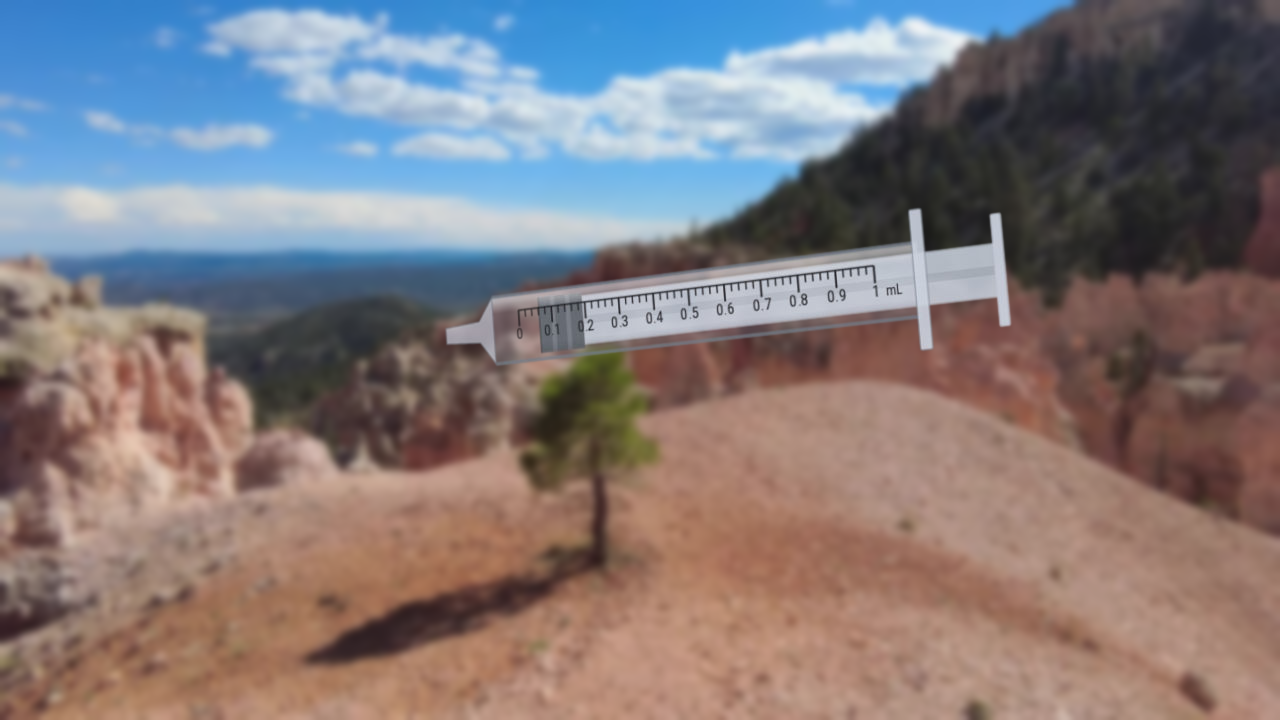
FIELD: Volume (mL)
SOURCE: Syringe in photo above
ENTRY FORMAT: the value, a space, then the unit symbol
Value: 0.06 mL
